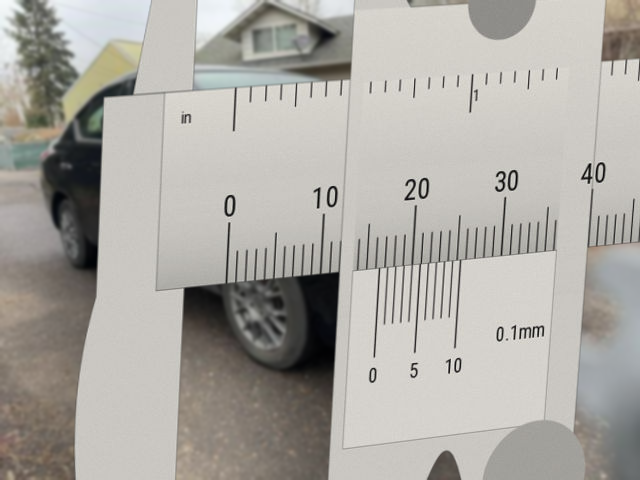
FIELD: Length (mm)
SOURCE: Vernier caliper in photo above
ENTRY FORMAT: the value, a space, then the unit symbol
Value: 16.4 mm
